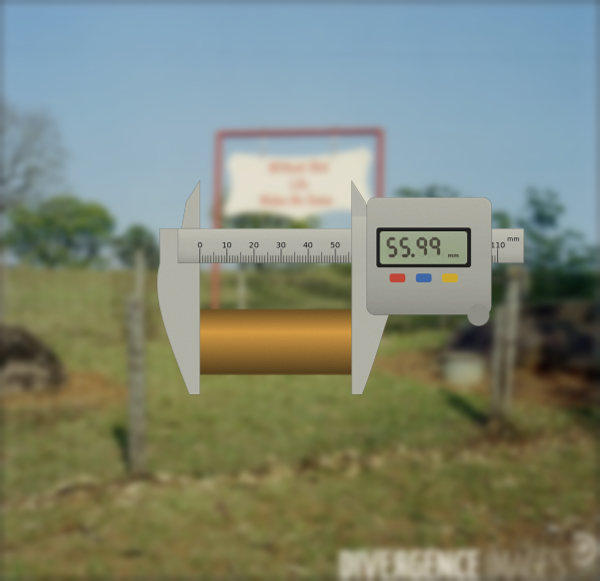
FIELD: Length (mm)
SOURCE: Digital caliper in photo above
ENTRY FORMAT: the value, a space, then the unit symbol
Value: 55.99 mm
